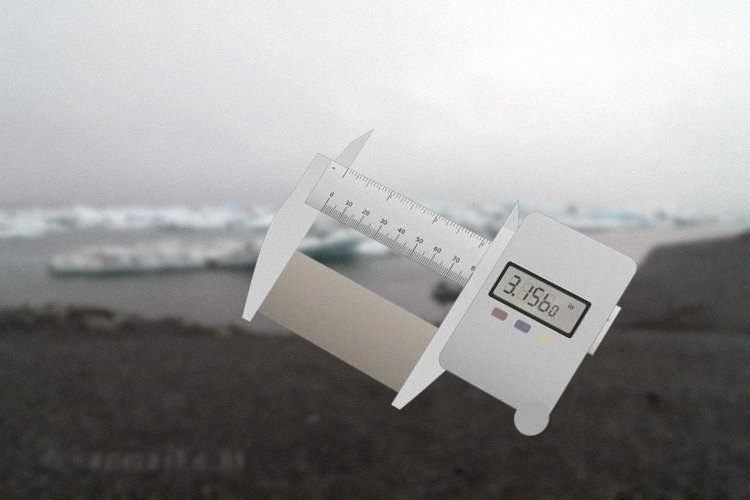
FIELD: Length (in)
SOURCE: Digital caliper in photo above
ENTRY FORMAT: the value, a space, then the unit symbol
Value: 3.1560 in
